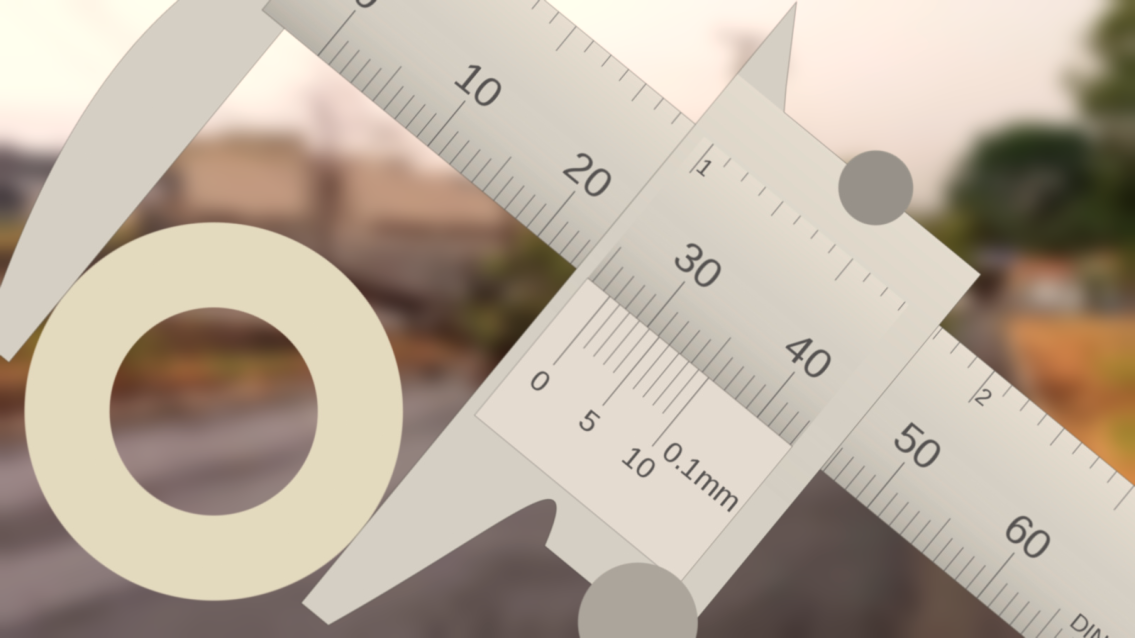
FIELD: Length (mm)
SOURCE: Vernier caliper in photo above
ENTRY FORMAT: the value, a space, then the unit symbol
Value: 26.6 mm
